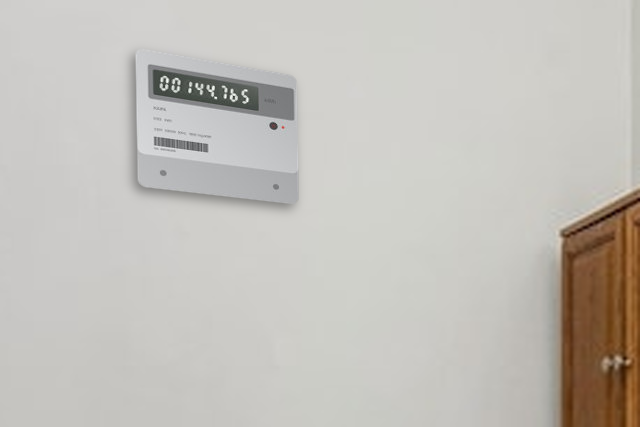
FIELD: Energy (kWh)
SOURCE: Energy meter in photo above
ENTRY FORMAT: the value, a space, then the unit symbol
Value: 144.765 kWh
